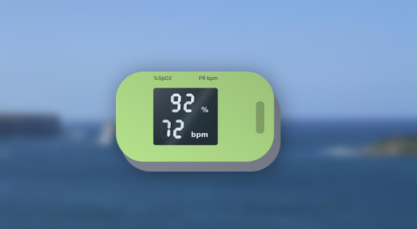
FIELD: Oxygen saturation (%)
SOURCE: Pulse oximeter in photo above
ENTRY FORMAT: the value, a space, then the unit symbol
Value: 92 %
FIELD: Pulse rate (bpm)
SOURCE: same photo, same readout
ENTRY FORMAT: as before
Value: 72 bpm
